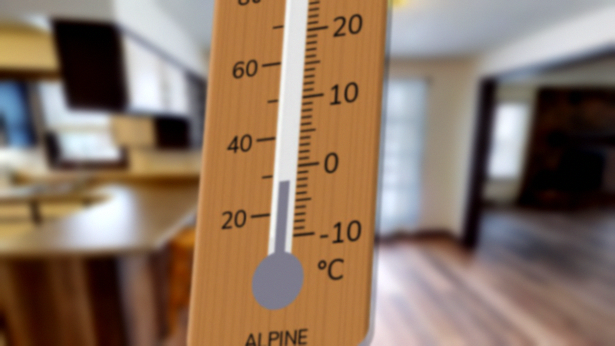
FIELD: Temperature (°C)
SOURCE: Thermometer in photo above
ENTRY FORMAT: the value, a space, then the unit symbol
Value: -2 °C
